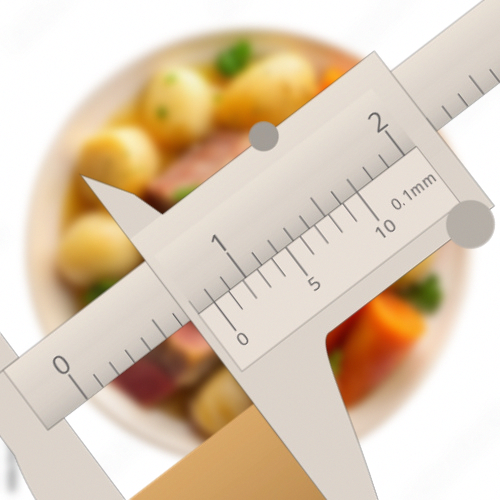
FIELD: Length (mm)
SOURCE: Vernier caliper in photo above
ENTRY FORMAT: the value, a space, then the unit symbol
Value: 8.0 mm
